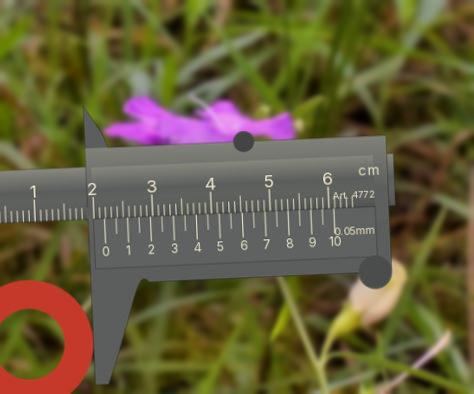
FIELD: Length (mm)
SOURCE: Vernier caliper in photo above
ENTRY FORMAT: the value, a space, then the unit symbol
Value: 21.8 mm
